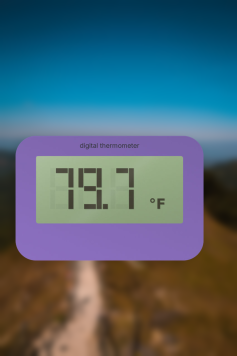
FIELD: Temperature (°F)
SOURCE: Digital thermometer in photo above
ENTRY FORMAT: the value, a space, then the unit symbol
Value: 79.7 °F
